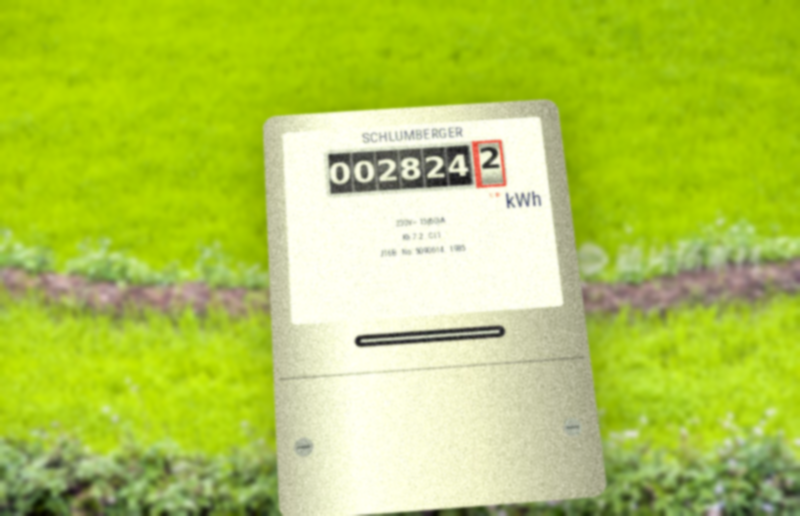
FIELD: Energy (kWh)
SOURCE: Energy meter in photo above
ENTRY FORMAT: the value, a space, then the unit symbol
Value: 2824.2 kWh
